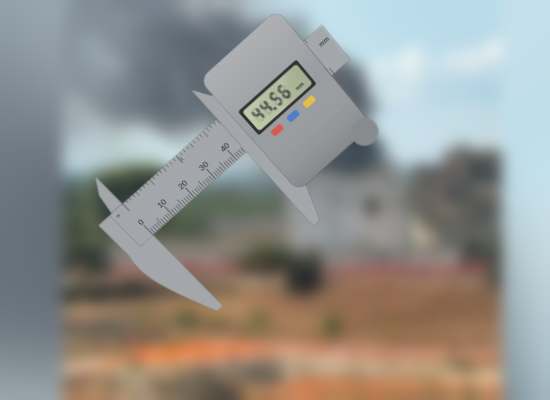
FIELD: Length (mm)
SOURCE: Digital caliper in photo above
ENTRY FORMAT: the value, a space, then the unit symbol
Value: 44.56 mm
